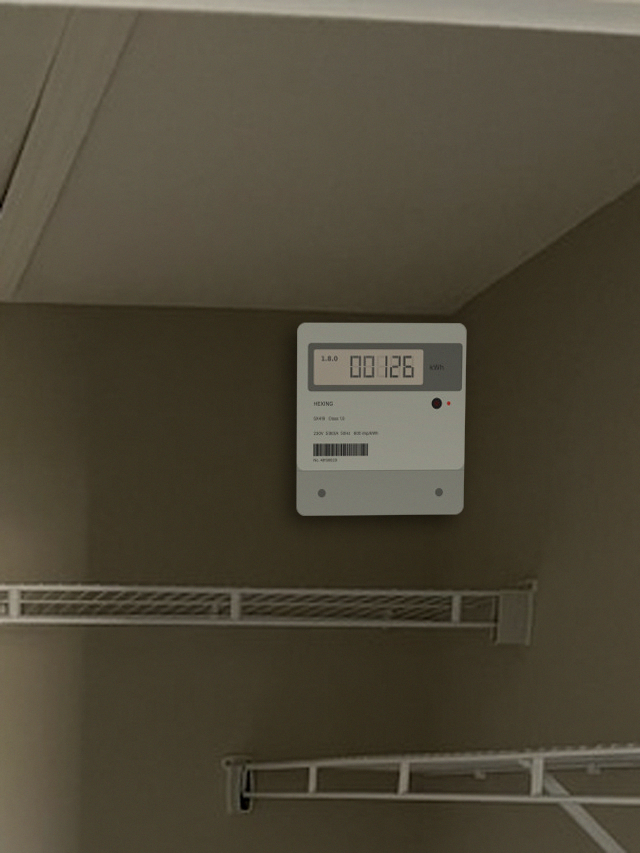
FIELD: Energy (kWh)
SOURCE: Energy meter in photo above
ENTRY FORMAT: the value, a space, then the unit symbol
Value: 126 kWh
